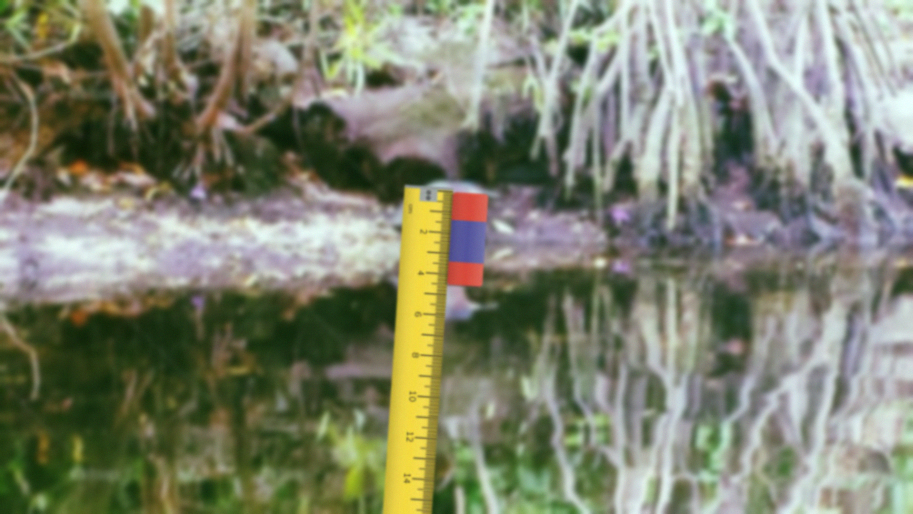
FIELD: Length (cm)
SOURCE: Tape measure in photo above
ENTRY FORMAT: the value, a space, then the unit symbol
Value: 4.5 cm
